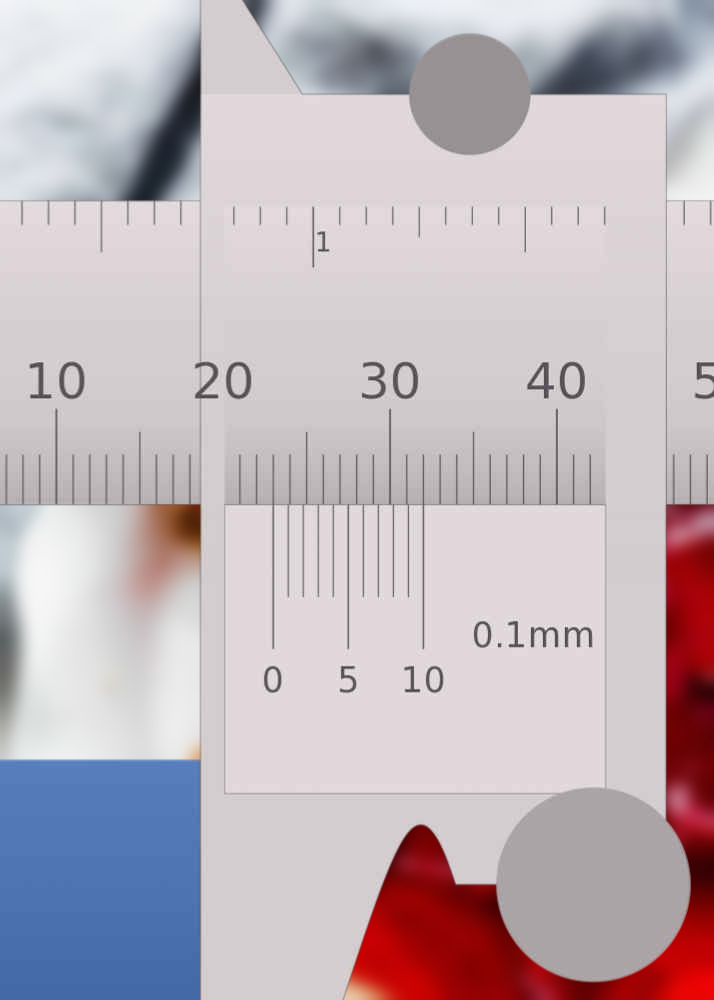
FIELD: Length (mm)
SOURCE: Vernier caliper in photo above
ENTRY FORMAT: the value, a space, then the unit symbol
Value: 23.0 mm
